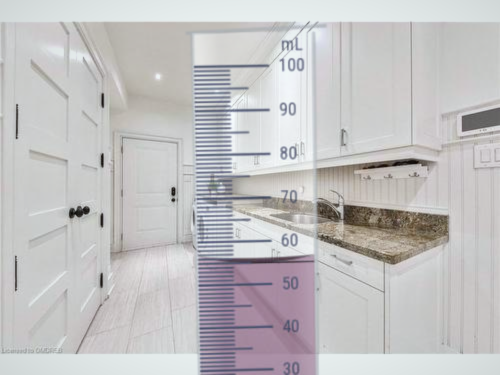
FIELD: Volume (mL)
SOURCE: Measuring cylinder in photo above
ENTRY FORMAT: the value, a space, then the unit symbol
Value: 55 mL
